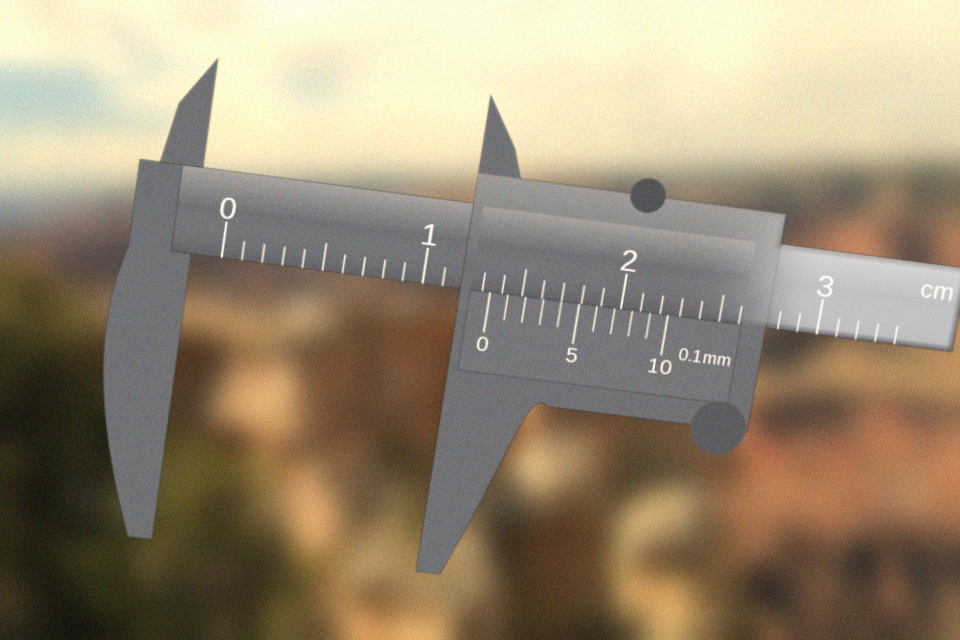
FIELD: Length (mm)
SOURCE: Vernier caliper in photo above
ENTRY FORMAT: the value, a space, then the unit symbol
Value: 13.4 mm
